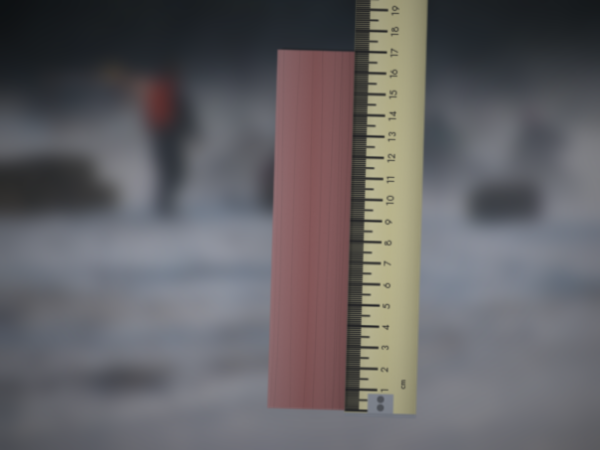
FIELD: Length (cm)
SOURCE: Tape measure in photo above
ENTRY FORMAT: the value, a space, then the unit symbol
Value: 17 cm
